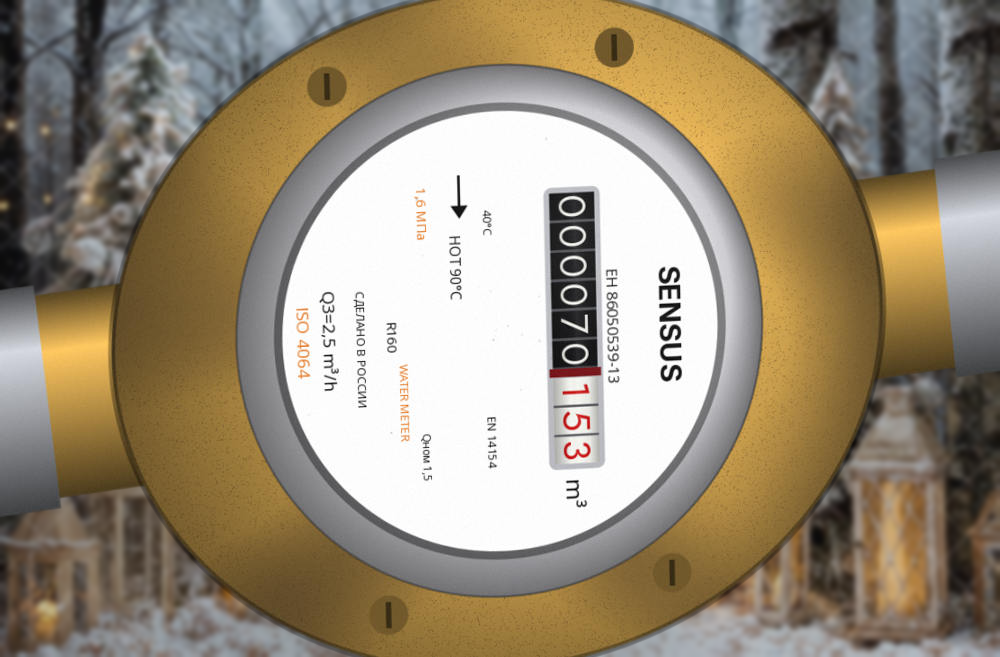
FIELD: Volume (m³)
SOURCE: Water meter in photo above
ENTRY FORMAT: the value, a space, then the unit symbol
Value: 70.153 m³
